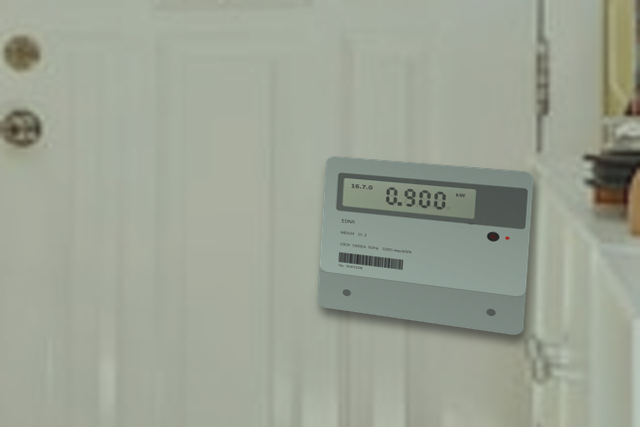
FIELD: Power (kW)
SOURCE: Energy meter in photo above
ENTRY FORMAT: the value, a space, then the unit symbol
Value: 0.900 kW
